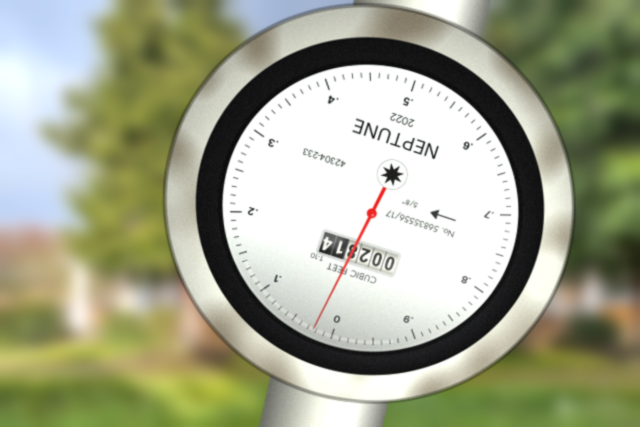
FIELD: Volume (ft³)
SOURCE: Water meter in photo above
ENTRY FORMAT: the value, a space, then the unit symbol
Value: 2814.02 ft³
